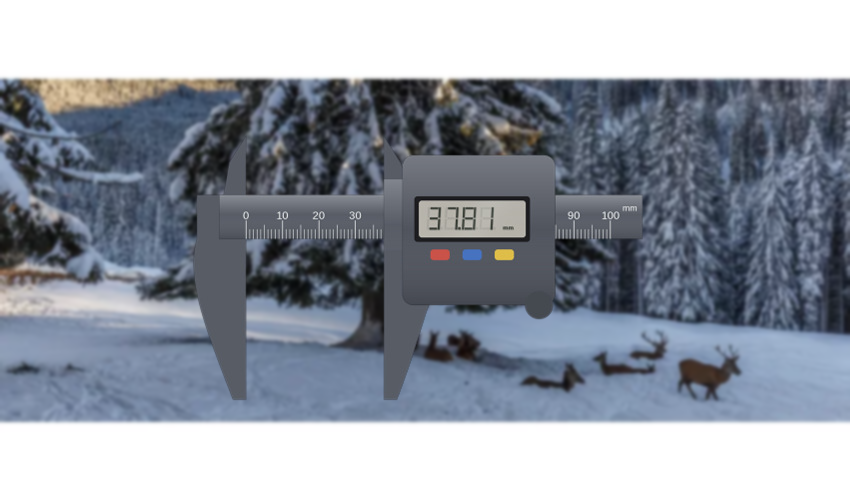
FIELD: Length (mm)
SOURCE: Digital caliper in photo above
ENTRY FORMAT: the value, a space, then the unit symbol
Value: 37.81 mm
